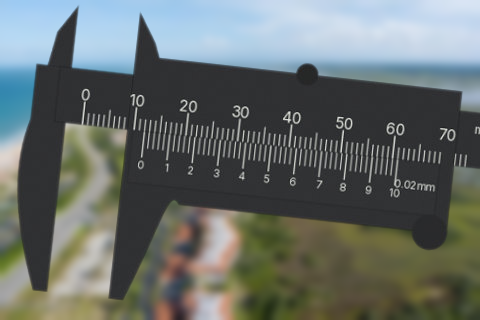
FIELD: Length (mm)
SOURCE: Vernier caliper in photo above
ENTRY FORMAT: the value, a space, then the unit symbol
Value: 12.0 mm
